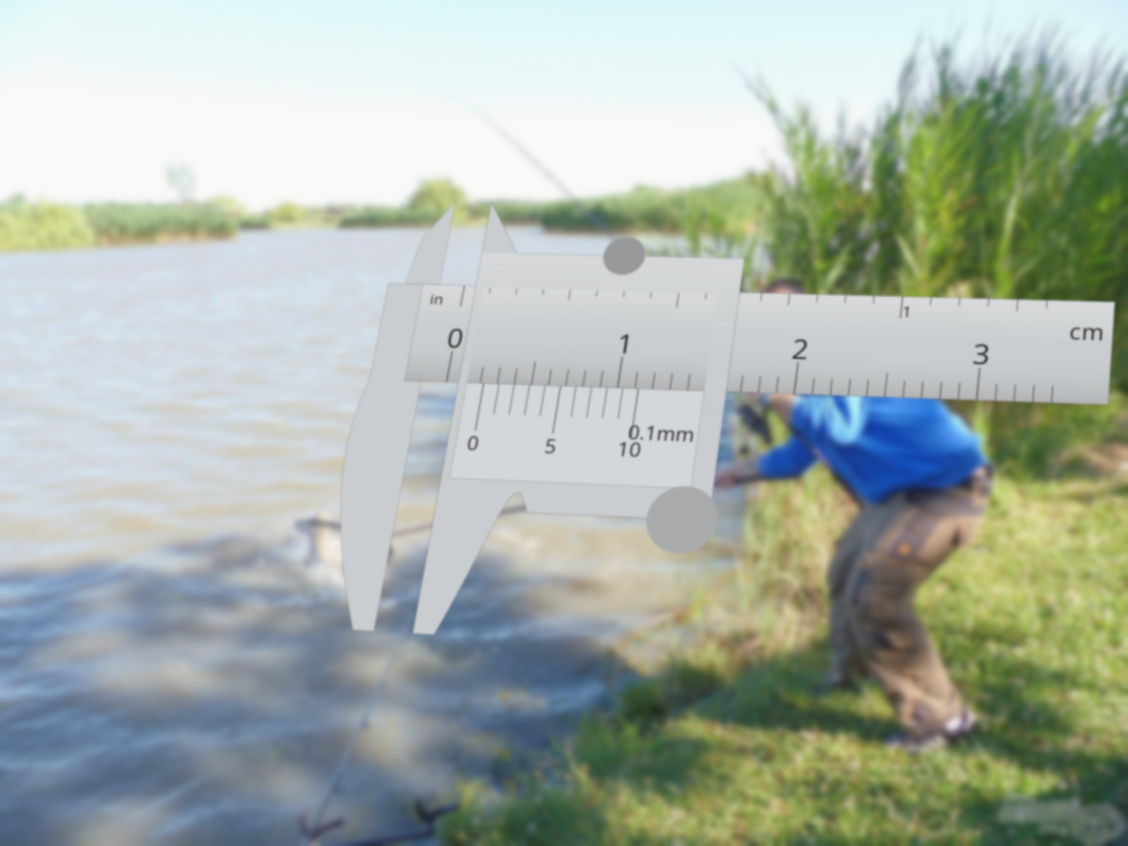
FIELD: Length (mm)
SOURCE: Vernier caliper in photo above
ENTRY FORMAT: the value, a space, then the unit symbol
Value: 2.2 mm
